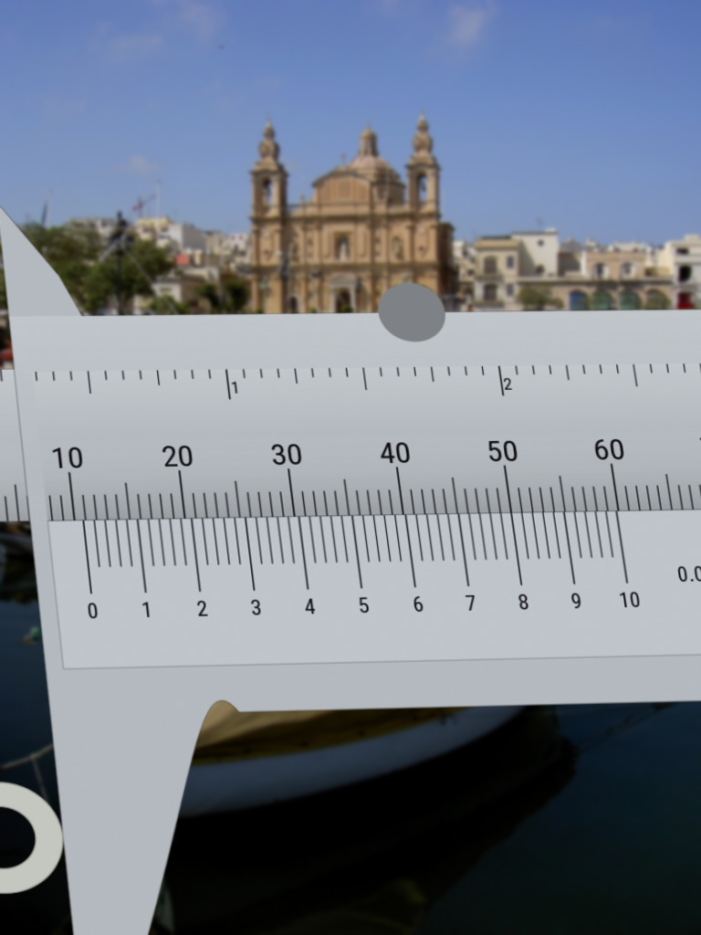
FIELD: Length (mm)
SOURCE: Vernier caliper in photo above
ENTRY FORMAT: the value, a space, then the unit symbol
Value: 10.8 mm
